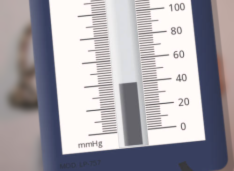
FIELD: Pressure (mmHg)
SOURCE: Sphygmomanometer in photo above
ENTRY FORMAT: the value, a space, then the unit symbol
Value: 40 mmHg
